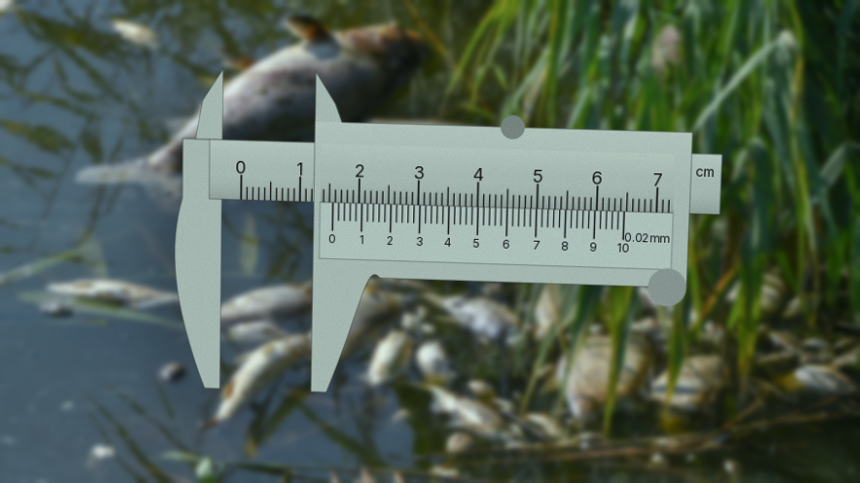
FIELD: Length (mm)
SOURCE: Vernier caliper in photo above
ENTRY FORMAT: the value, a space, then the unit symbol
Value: 15.6 mm
